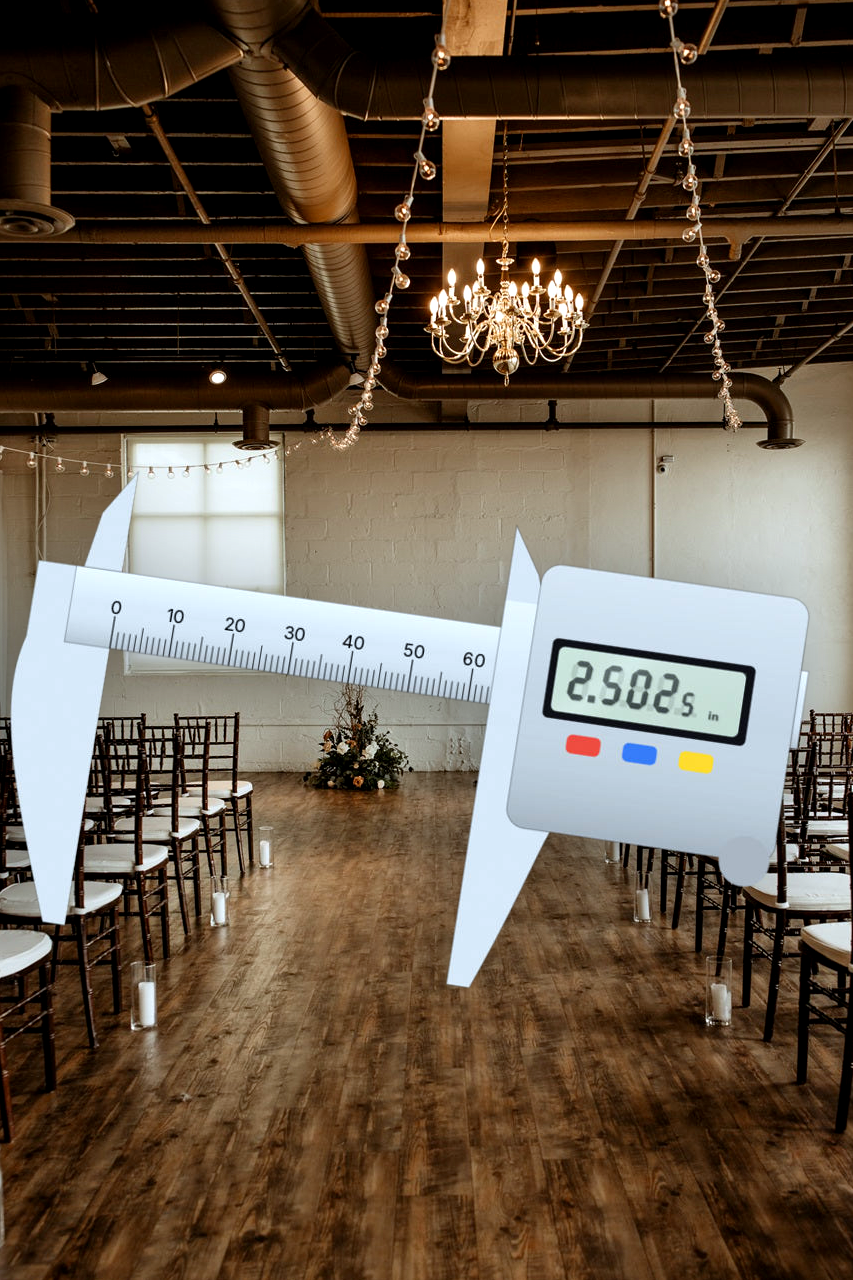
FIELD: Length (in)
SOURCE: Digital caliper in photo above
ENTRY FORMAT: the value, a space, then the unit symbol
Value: 2.5025 in
